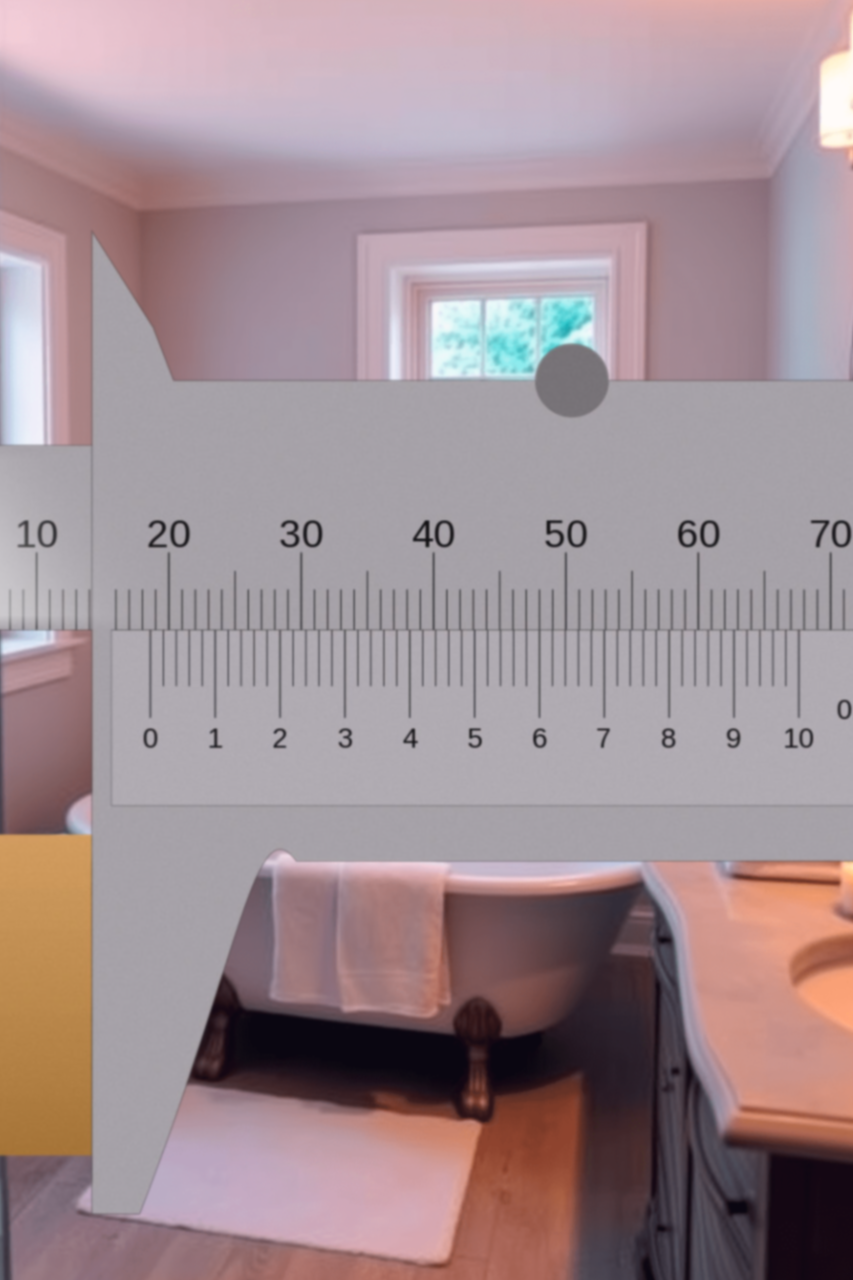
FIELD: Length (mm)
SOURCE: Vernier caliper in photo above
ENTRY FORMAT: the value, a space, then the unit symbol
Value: 18.6 mm
